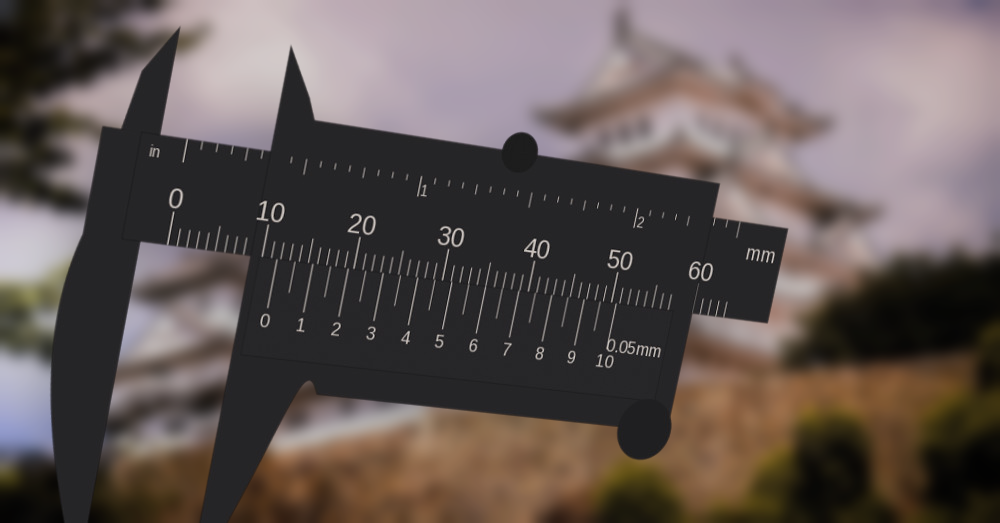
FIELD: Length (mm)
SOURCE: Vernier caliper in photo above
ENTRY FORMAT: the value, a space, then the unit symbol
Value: 11.6 mm
